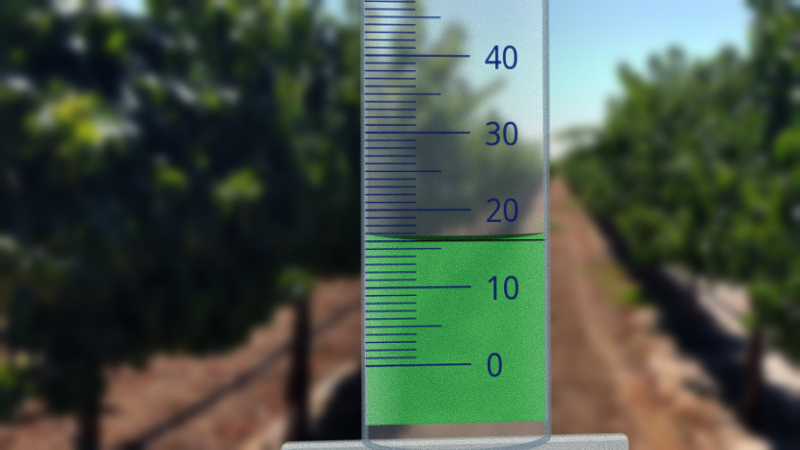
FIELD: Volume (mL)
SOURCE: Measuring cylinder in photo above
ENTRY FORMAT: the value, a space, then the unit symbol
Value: 16 mL
